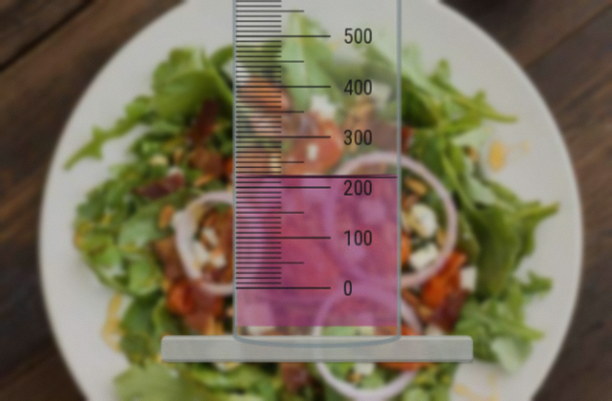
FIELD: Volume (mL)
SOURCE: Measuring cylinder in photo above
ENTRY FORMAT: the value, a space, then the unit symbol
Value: 220 mL
